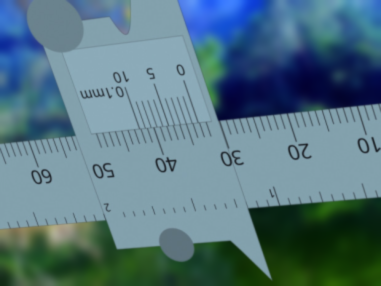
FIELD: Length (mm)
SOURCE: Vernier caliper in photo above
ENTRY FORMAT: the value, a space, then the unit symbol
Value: 33.2 mm
